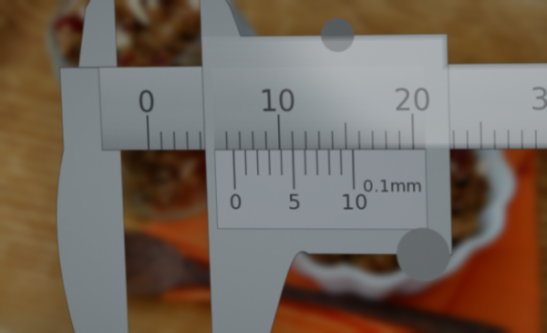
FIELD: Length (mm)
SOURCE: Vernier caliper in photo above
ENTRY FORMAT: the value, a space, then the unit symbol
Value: 6.5 mm
